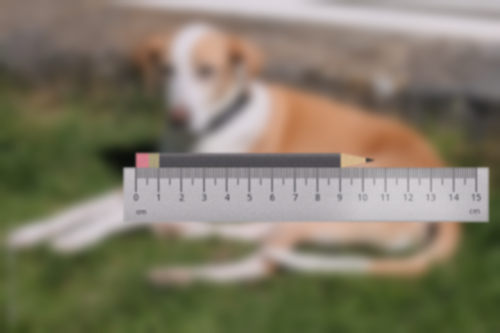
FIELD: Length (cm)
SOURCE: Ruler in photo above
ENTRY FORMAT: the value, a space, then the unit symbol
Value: 10.5 cm
